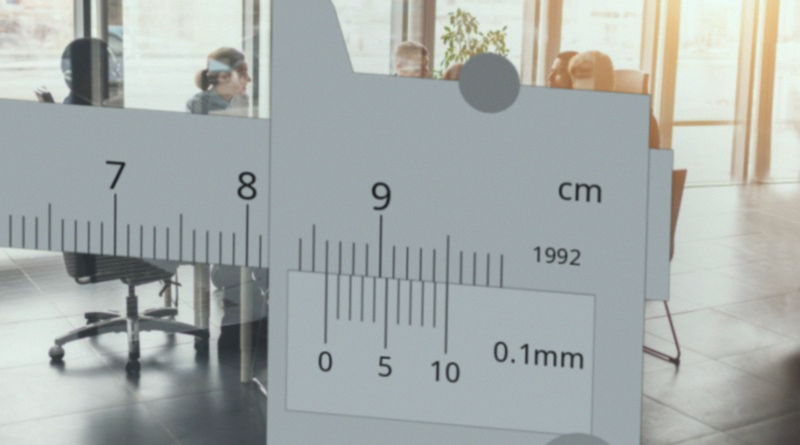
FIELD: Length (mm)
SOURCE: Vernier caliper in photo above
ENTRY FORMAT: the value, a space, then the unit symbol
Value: 86.0 mm
